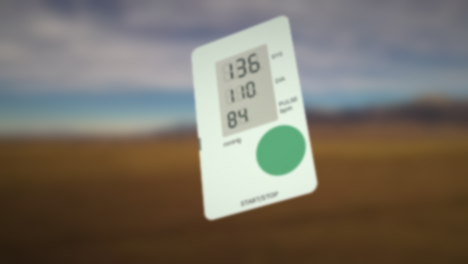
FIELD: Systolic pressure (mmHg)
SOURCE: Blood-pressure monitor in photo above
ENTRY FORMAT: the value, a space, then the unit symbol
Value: 136 mmHg
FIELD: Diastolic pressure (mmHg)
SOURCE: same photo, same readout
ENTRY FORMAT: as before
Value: 110 mmHg
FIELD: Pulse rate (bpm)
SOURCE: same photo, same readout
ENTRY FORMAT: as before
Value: 84 bpm
